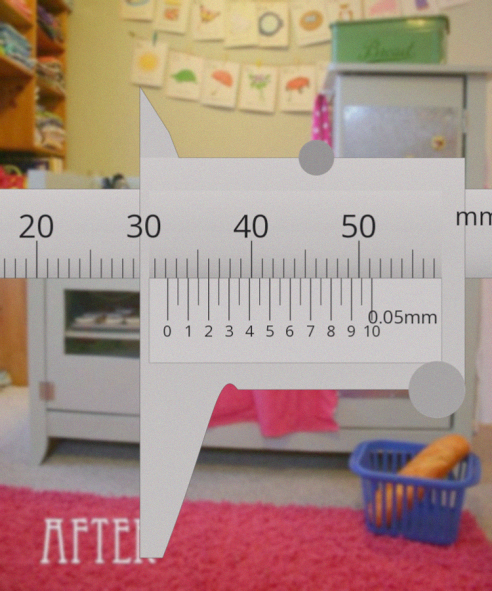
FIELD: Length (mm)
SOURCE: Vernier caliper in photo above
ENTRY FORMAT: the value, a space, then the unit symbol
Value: 32.2 mm
